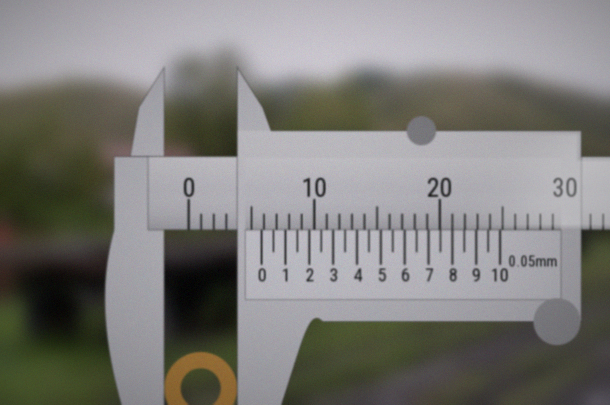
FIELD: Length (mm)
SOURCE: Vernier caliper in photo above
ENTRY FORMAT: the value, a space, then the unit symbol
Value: 5.8 mm
